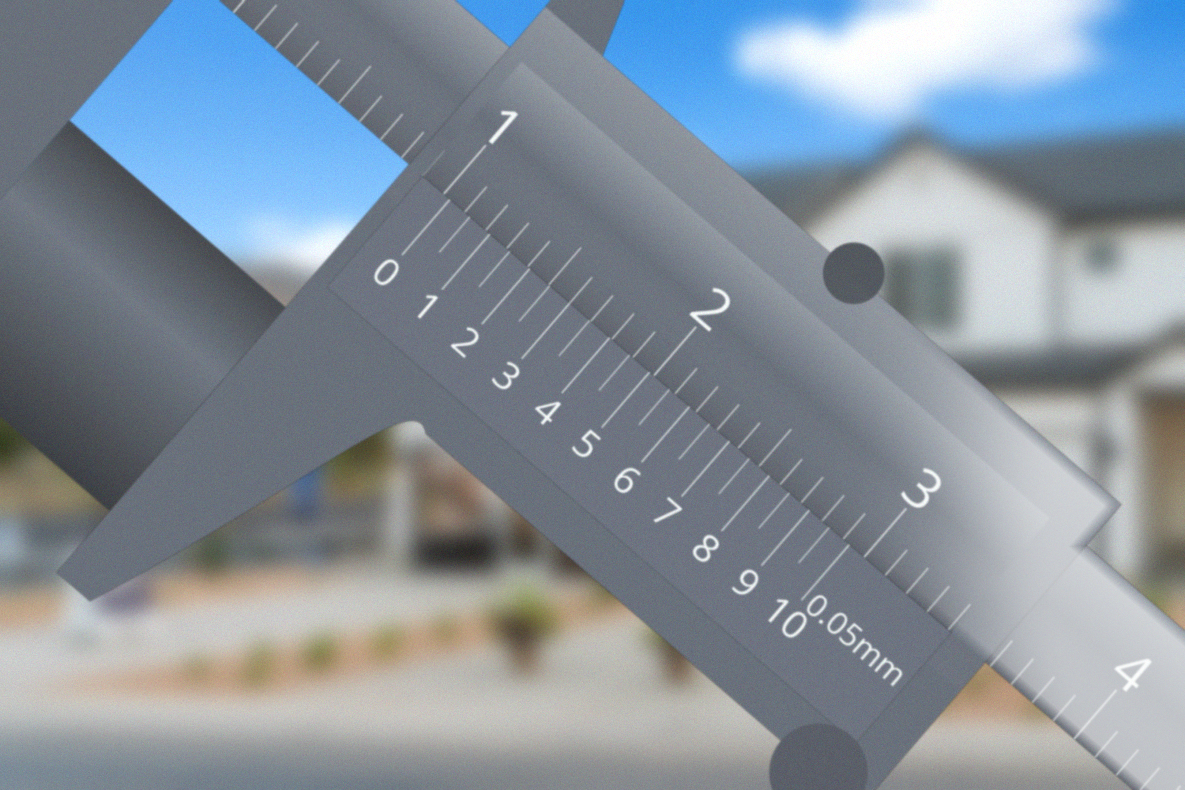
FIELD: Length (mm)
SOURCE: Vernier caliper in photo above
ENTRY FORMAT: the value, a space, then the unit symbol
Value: 10.30 mm
